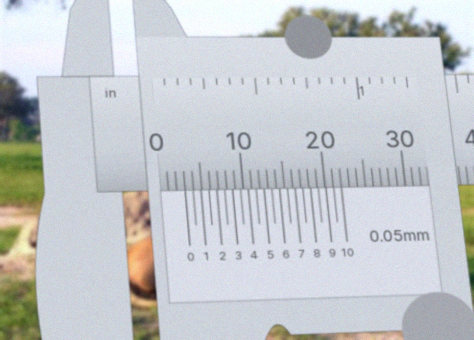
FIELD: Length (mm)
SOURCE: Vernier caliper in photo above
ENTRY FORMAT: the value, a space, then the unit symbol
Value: 3.0 mm
